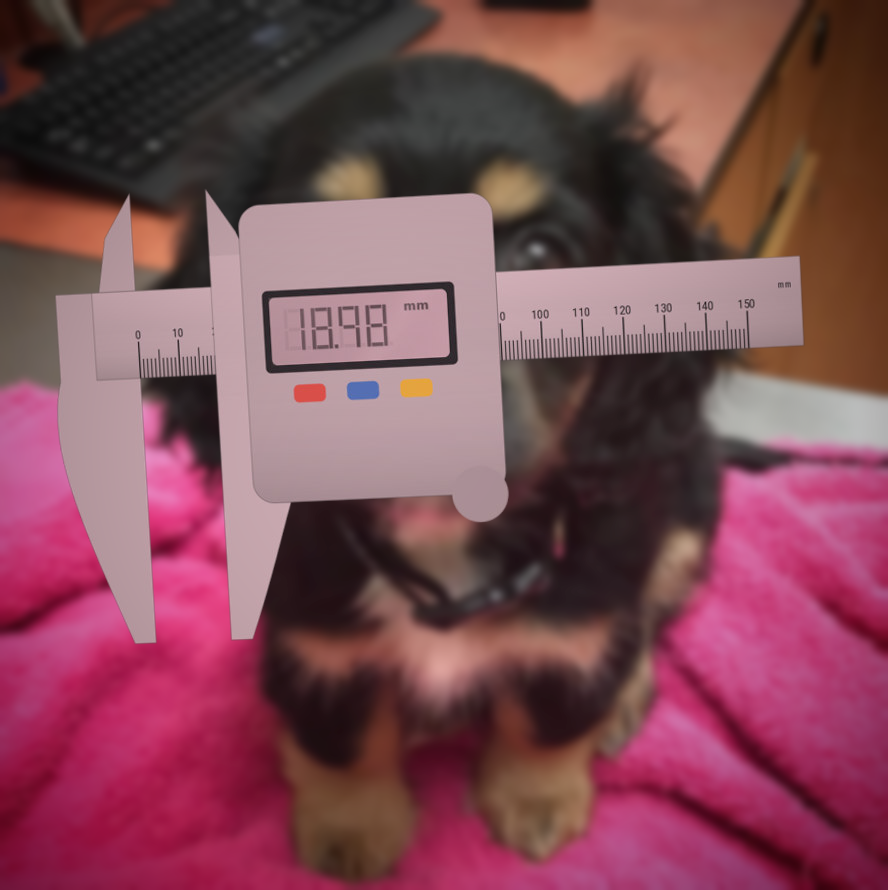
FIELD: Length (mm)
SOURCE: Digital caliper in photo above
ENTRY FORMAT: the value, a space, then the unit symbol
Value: 18.98 mm
